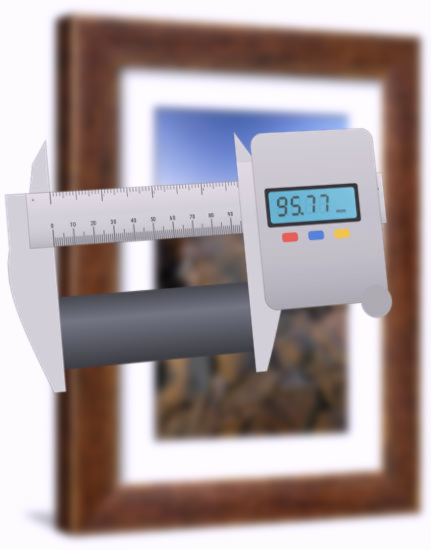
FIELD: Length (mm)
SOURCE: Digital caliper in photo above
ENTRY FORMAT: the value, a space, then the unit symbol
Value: 95.77 mm
